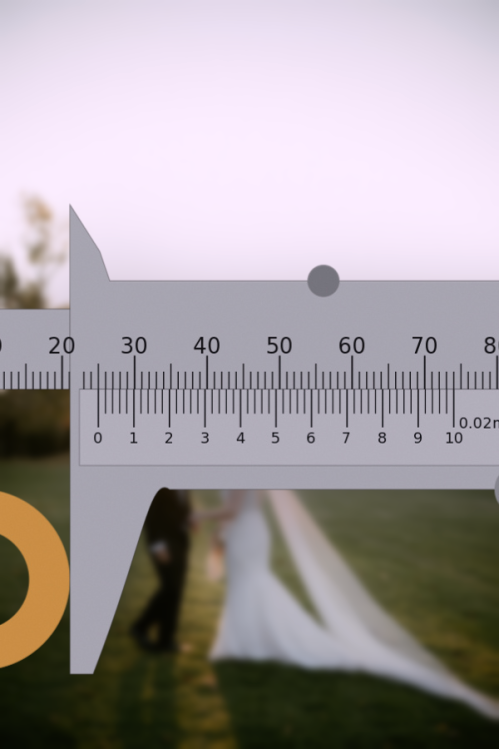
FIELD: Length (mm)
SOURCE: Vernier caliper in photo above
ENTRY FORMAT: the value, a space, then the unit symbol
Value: 25.0 mm
